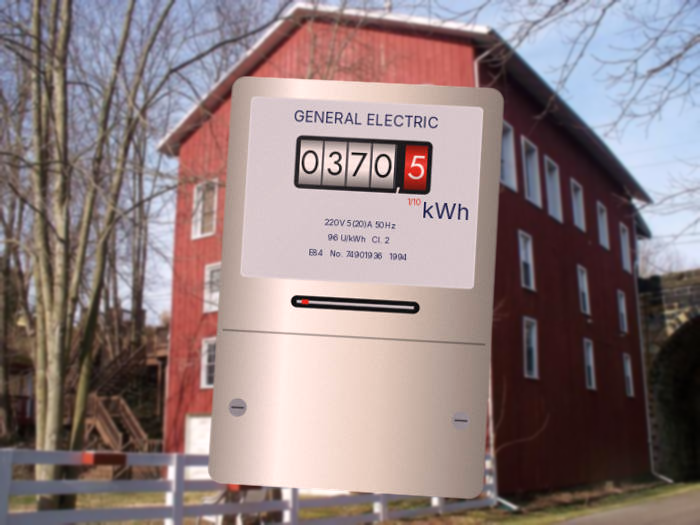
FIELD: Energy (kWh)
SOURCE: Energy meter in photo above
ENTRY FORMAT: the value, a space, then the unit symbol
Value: 370.5 kWh
